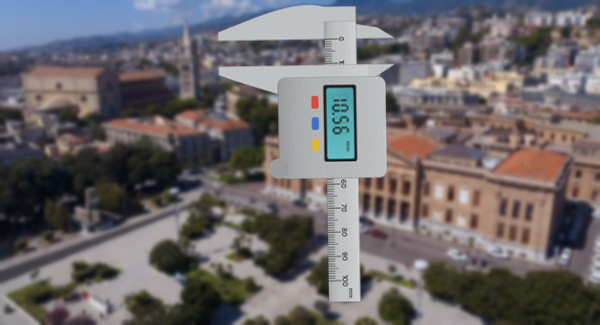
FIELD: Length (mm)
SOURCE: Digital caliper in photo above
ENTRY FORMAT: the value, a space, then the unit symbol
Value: 10.56 mm
